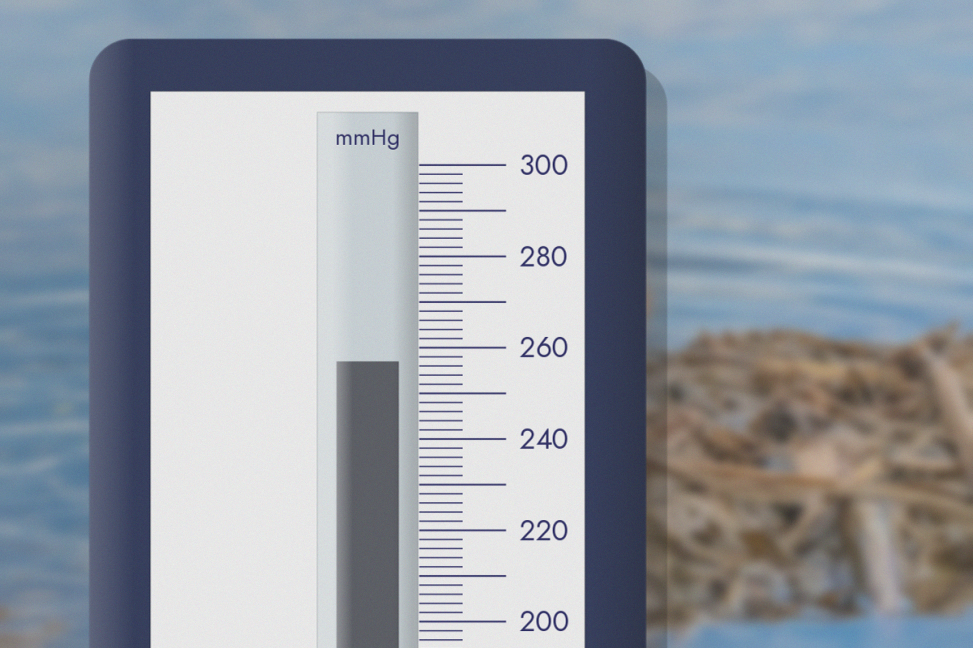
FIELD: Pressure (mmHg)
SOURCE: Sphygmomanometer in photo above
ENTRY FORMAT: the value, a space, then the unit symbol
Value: 257 mmHg
